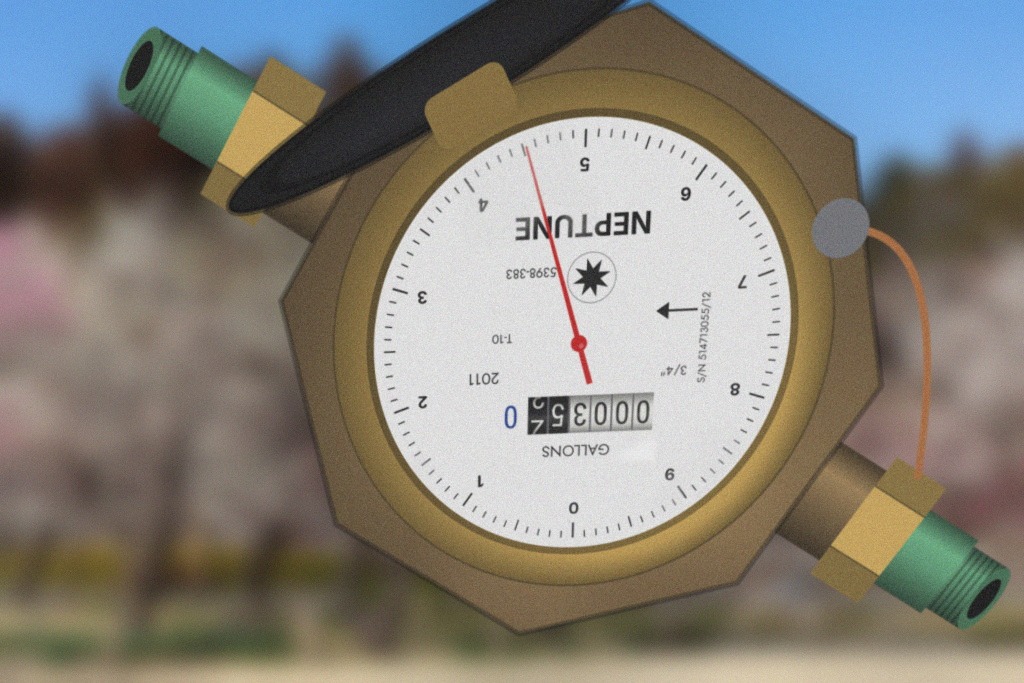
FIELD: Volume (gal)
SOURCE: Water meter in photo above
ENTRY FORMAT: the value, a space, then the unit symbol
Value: 3524.5 gal
